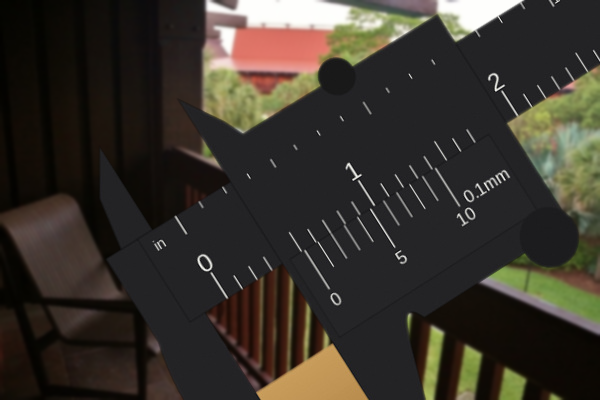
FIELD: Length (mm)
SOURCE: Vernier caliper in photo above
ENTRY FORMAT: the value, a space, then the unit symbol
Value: 5.2 mm
